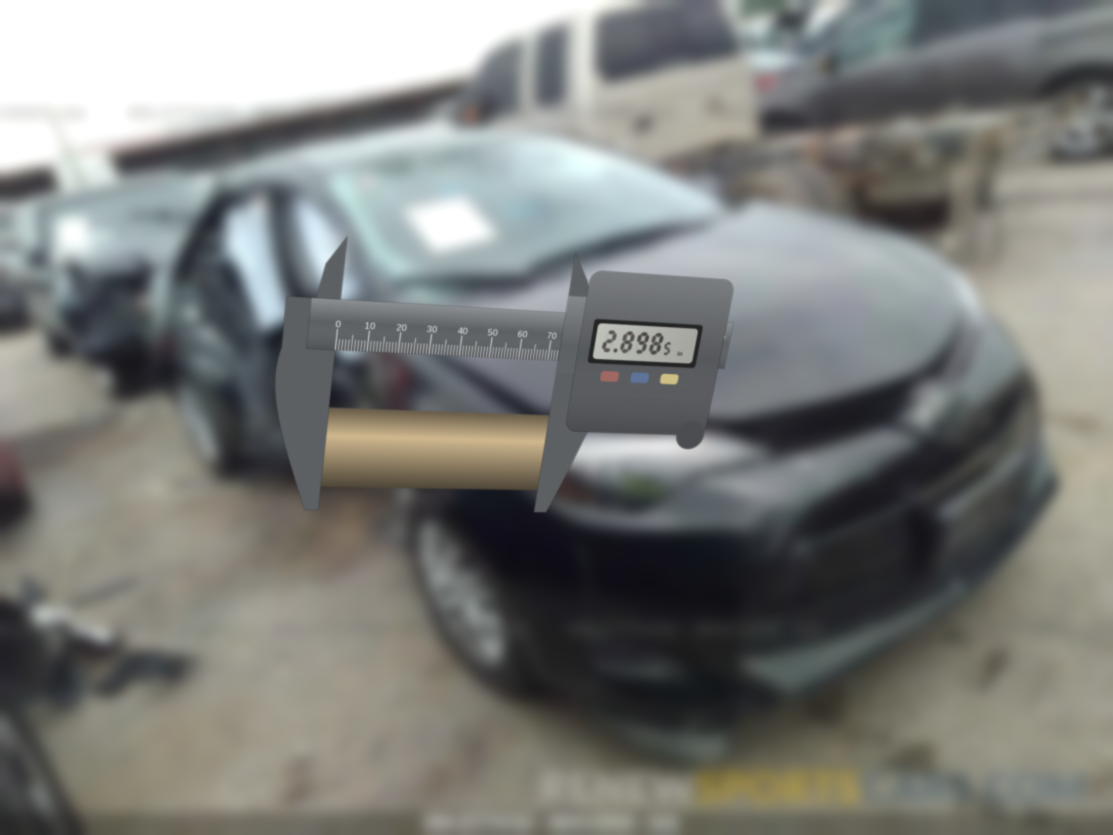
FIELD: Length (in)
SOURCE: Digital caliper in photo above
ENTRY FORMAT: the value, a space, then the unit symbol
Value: 2.8985 in
